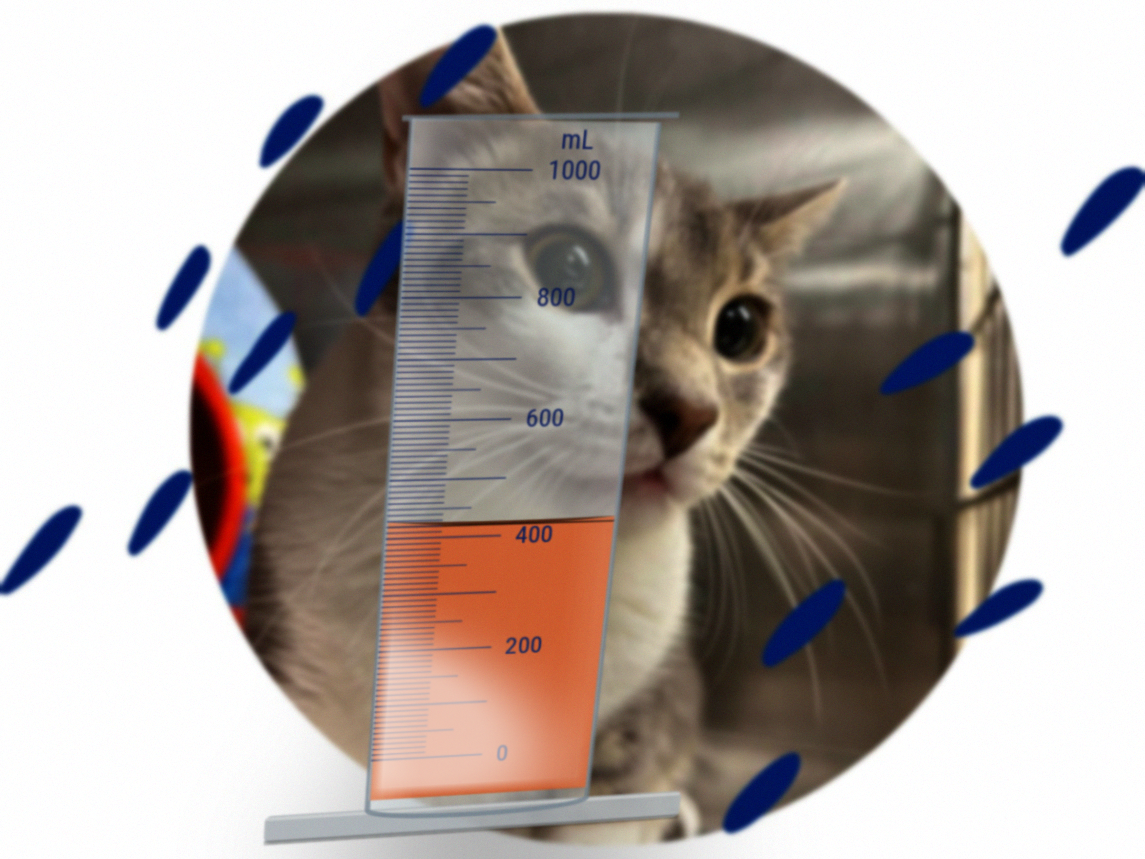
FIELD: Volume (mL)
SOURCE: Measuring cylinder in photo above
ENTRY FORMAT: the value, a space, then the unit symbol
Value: 420 mL
